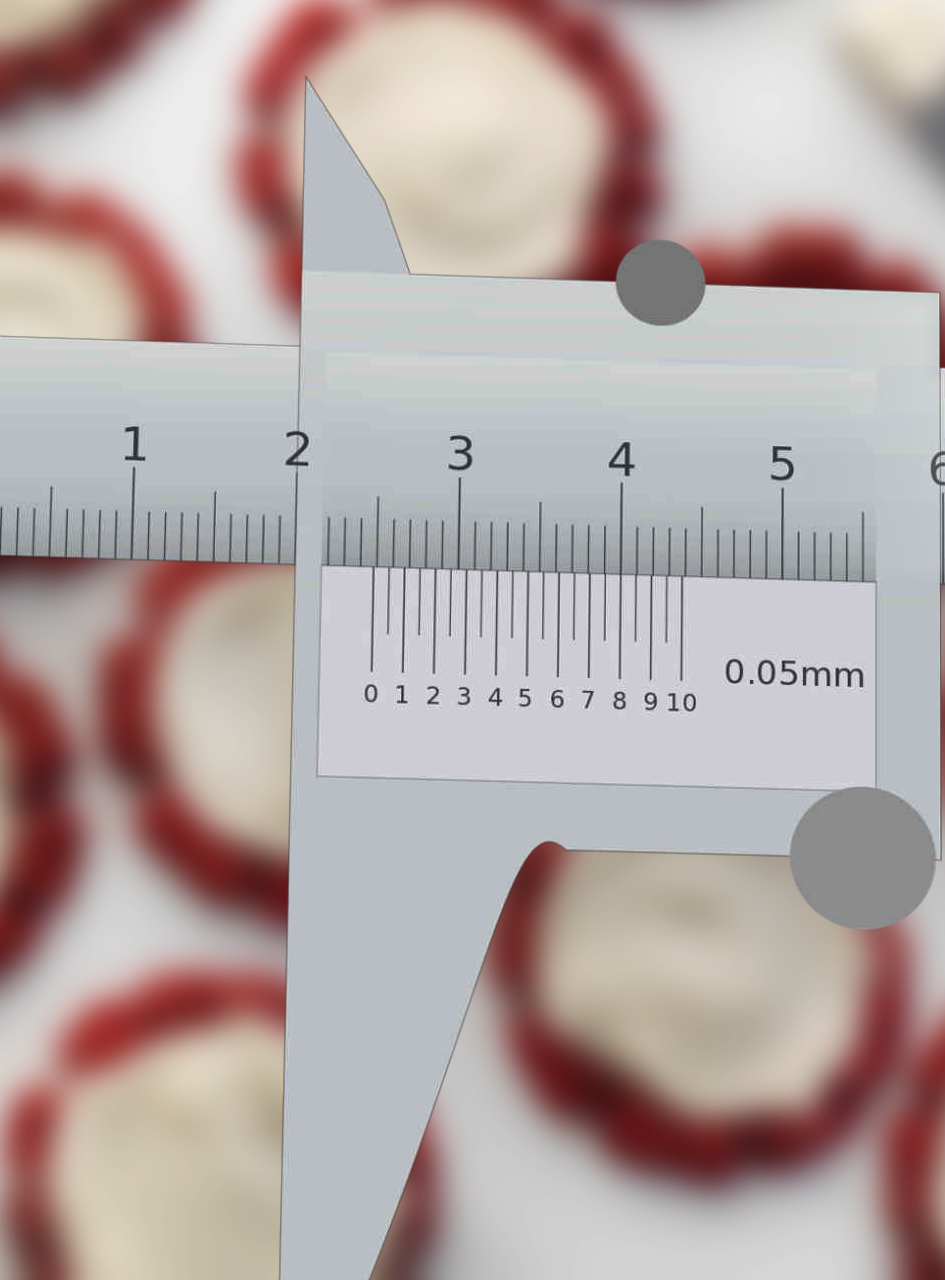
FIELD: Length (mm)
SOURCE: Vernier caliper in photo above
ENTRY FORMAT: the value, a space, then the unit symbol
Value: 24.8 mm
